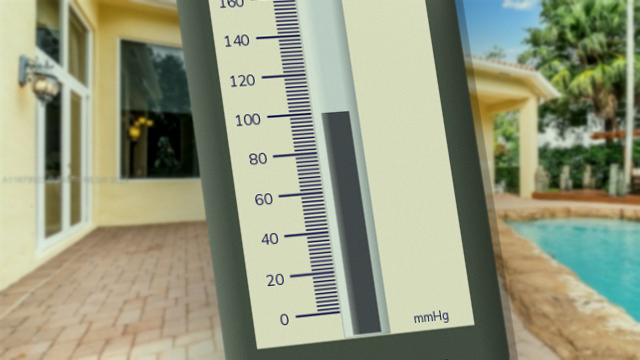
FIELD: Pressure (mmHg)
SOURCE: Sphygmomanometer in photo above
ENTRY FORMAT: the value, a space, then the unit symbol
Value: 100 mmHg
